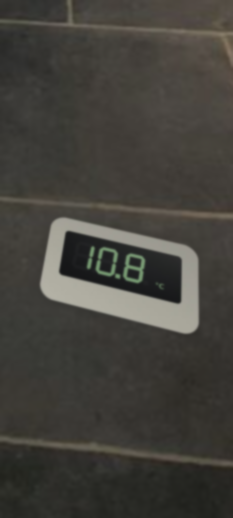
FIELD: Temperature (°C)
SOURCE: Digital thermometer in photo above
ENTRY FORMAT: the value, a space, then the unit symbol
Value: 10.8 °C
